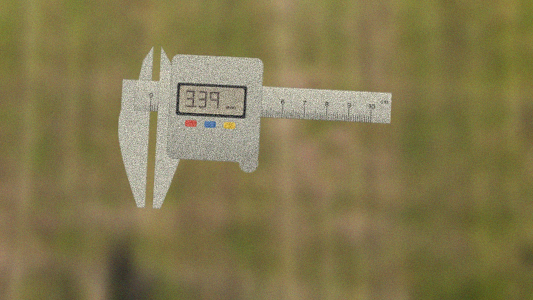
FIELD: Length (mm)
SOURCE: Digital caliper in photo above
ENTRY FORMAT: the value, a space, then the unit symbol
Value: 3.39 mm
